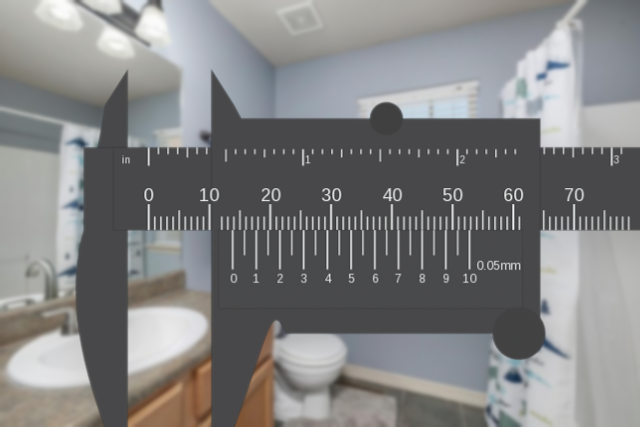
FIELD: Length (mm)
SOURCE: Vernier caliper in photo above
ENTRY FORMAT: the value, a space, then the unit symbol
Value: 13.8 mm
